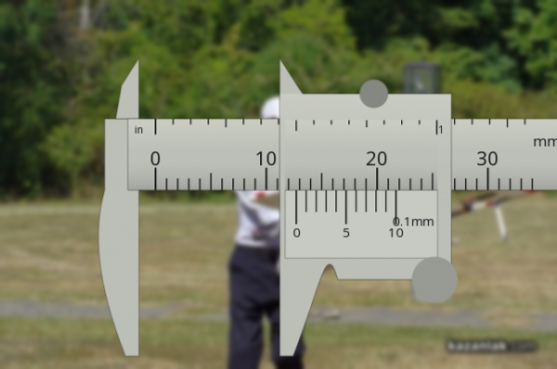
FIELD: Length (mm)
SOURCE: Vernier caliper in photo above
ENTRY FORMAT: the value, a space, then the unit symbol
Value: 12.7 mm
